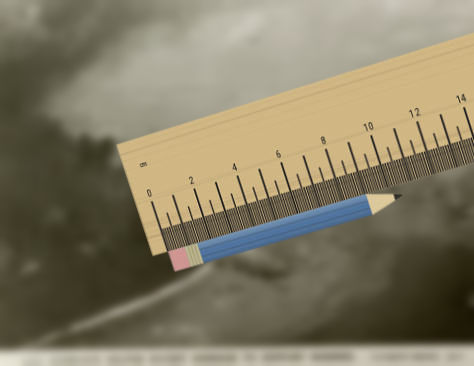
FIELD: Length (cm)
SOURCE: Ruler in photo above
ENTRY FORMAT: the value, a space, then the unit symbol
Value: 10.5 cm
